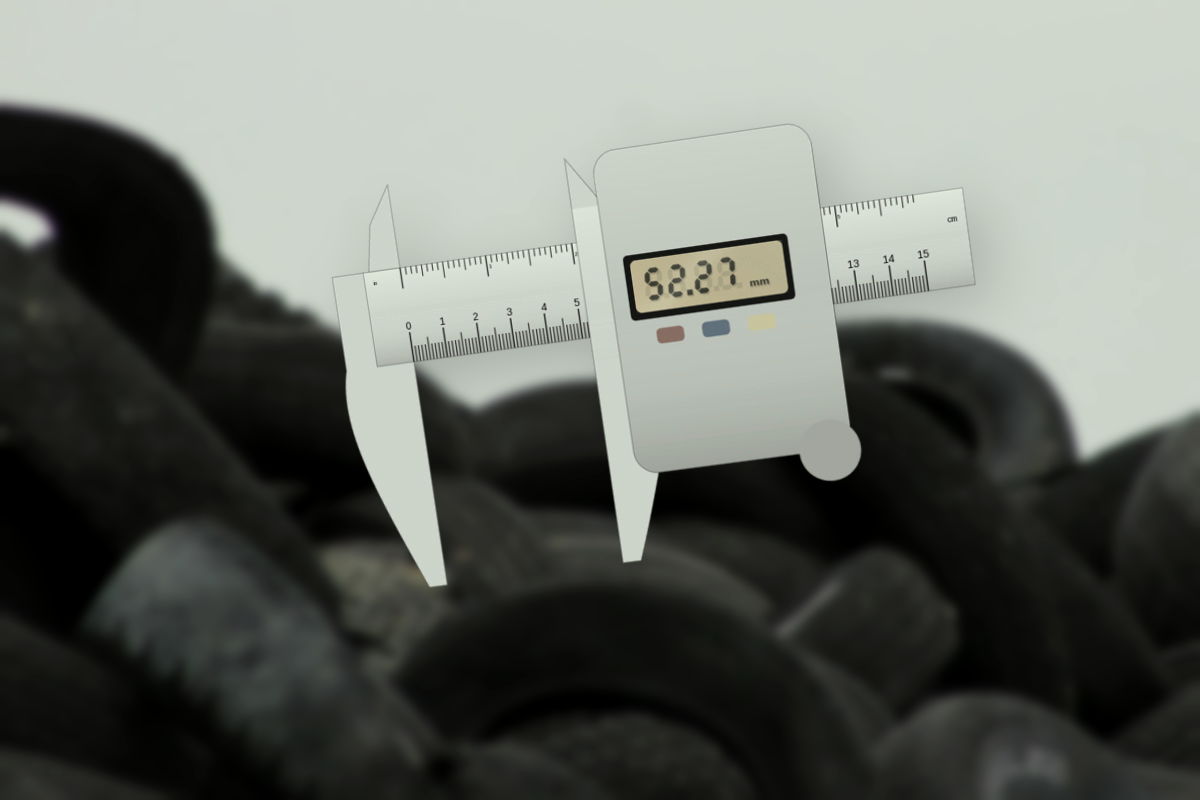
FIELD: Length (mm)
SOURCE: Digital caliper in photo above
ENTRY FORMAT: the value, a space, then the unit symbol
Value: 52.27 mm
